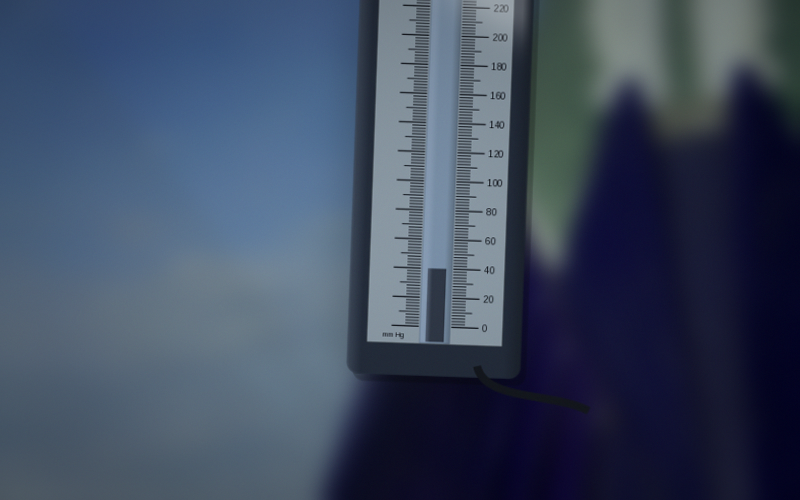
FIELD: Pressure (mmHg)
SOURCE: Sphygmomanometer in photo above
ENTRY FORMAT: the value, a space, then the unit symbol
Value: 40 mmHg
